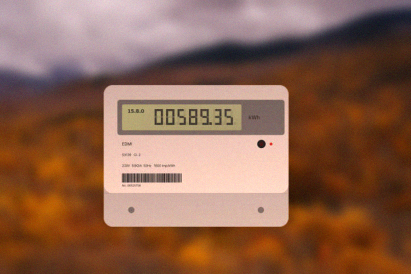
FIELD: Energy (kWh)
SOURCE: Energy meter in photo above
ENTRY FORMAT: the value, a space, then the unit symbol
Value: 589.35 kWh
